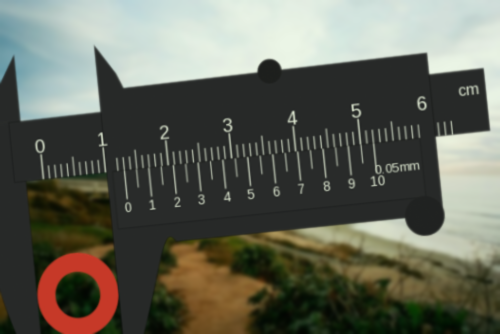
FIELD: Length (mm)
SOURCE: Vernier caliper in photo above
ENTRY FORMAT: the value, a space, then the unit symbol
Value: 13.0 mm
